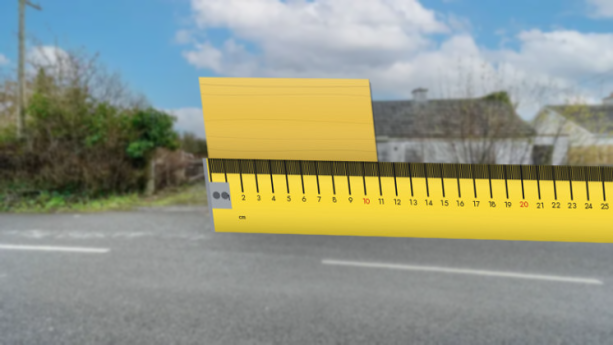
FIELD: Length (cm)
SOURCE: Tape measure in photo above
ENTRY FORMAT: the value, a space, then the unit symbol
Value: 11 cm
